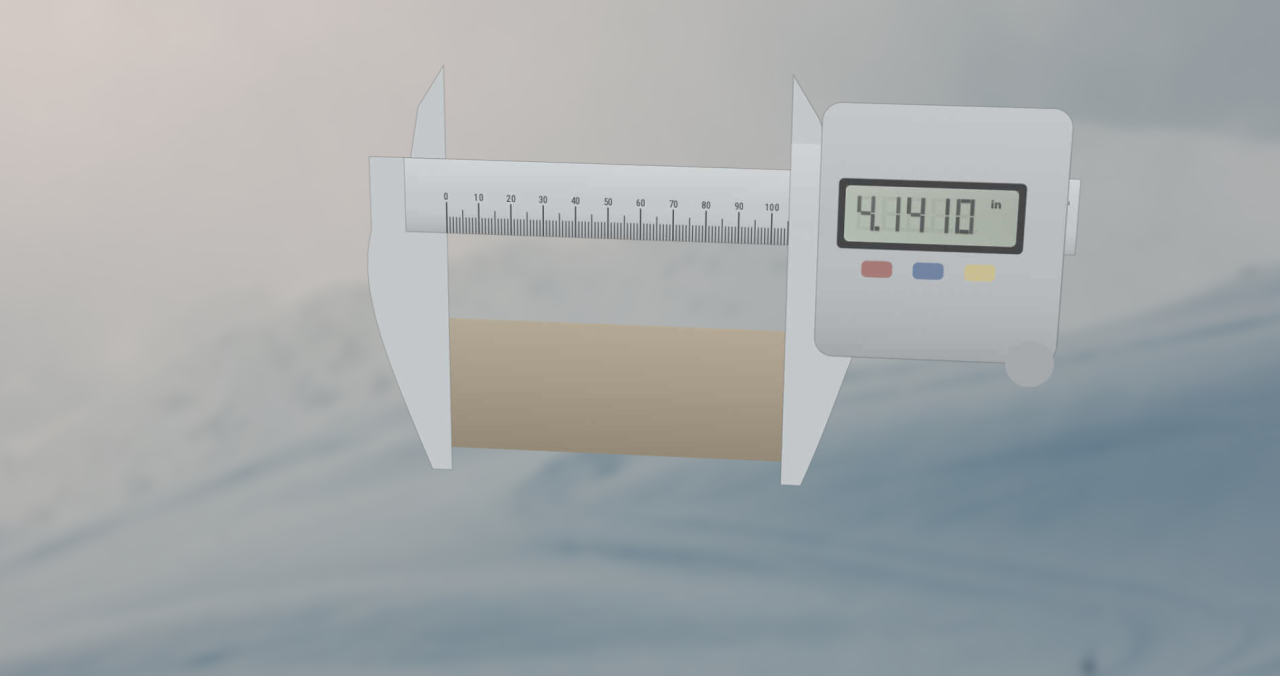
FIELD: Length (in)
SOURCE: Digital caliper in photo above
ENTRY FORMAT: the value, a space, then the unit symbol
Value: 4.1410 in
